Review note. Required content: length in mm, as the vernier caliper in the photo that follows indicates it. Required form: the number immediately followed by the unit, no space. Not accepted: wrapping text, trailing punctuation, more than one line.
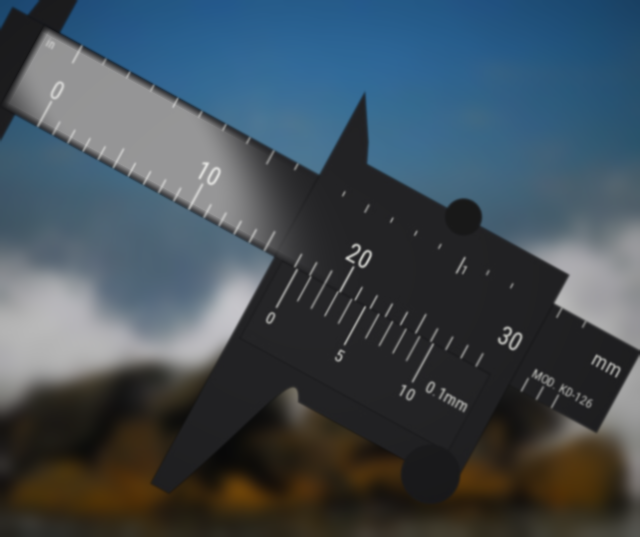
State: 17.2mm
